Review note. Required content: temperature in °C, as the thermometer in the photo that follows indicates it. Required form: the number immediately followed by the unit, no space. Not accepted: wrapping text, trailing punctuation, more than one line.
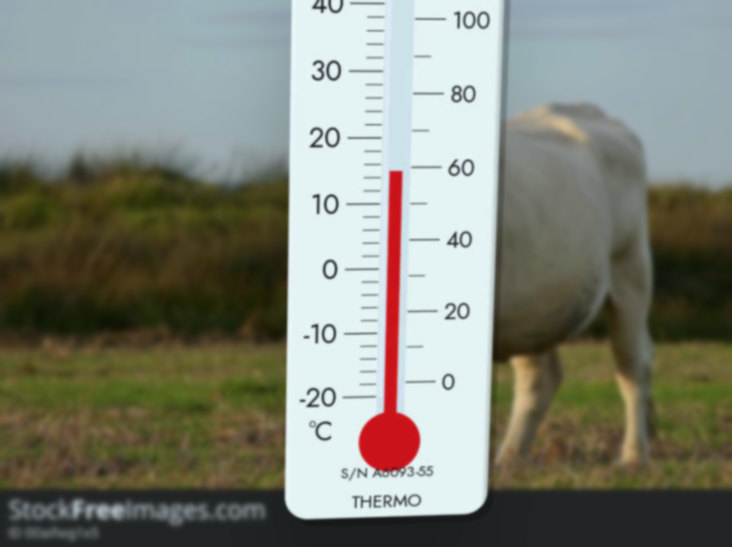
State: 15°C
